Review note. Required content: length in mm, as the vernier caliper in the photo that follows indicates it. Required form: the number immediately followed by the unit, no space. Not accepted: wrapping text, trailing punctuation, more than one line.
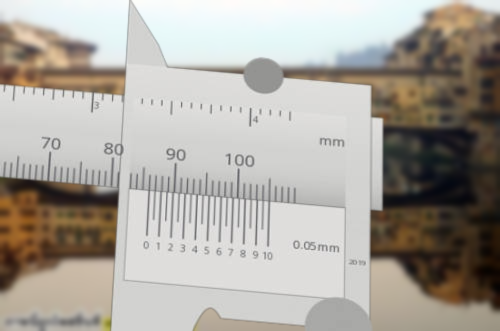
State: 86.0mm
